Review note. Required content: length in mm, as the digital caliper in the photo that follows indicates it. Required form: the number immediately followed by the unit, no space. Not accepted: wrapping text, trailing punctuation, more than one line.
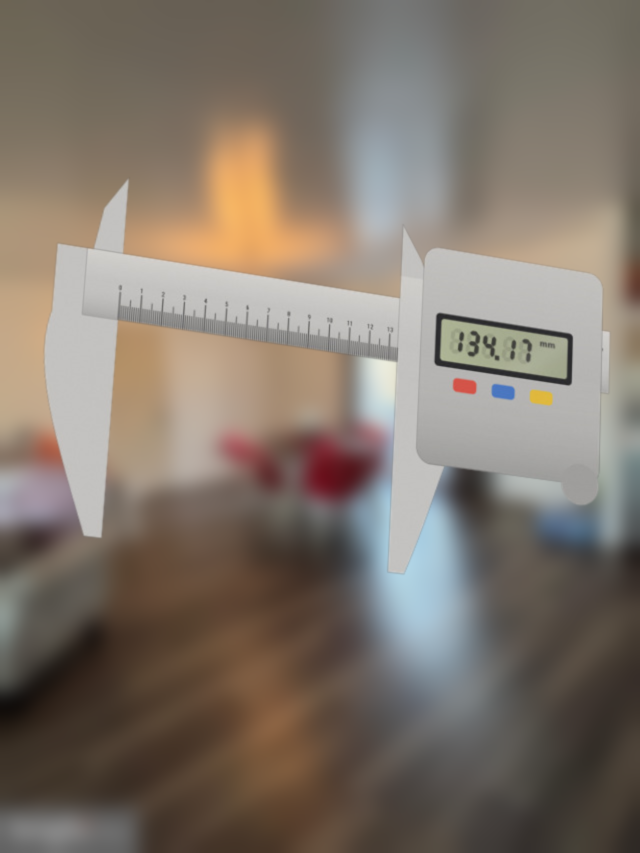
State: 134.17mm
